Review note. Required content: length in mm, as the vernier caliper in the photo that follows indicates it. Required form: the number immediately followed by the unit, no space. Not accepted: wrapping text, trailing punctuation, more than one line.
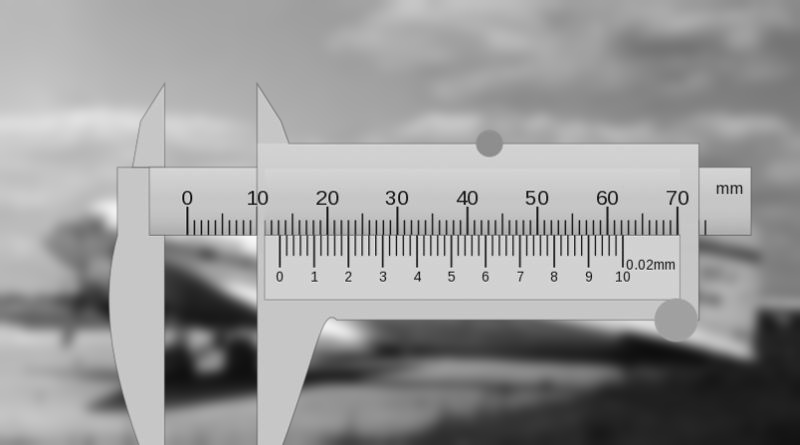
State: 13.2mm
